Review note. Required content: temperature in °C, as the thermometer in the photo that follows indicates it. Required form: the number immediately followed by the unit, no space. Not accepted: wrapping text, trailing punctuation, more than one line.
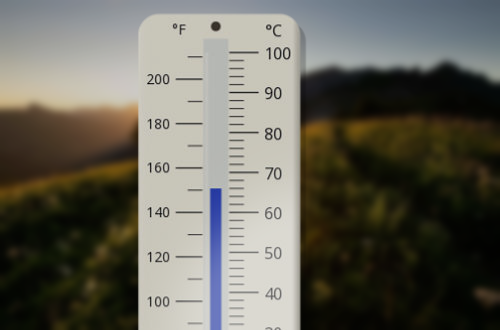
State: 66°C
